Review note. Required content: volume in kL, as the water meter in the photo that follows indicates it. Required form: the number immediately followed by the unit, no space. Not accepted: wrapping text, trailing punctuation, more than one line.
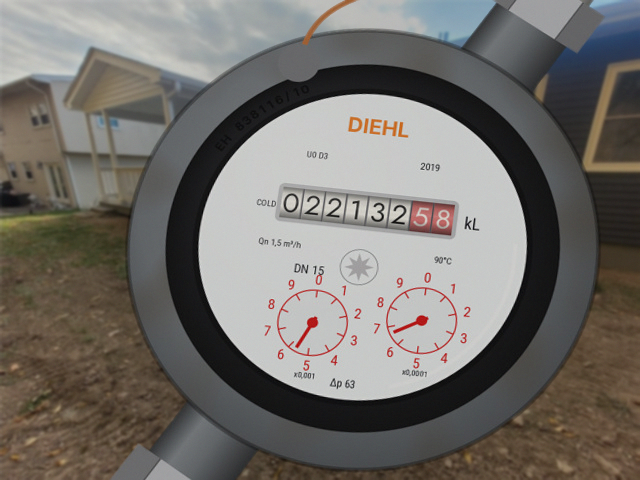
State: 22132.5856kL
